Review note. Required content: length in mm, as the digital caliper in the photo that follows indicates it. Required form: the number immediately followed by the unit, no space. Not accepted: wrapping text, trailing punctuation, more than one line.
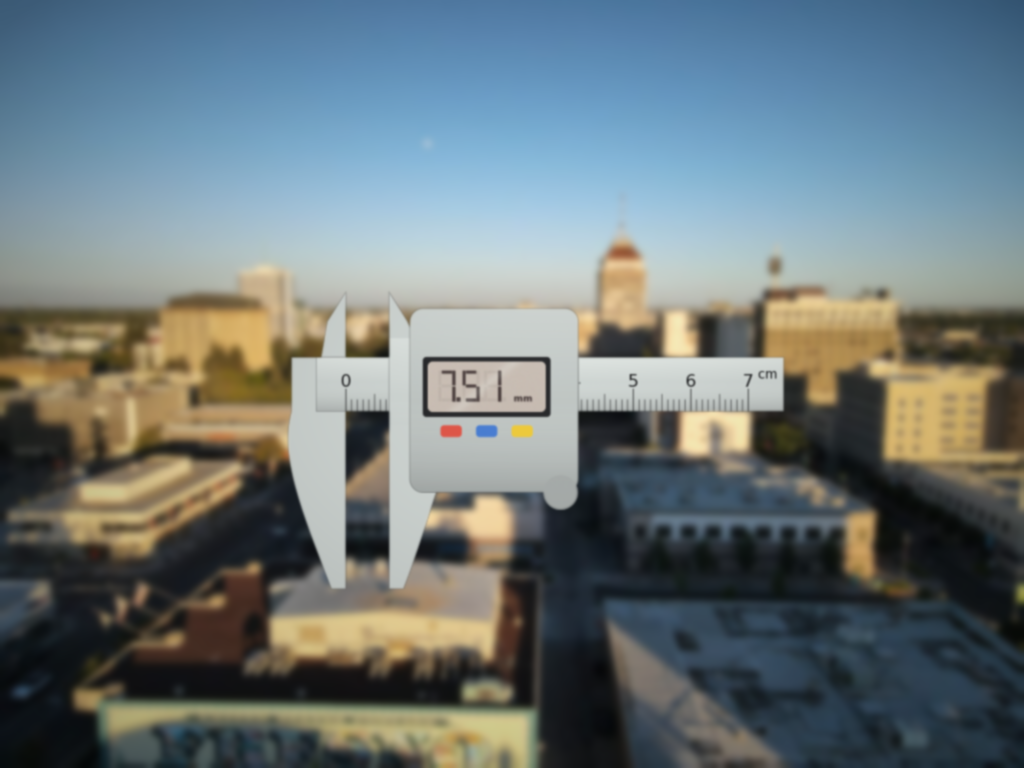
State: 7.51mm
